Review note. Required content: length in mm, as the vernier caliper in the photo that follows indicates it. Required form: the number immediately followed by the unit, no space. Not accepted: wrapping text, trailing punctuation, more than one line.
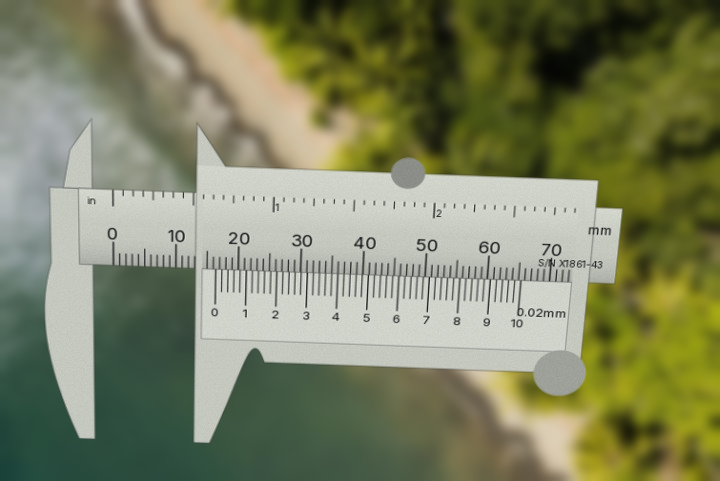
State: 16.4mm
